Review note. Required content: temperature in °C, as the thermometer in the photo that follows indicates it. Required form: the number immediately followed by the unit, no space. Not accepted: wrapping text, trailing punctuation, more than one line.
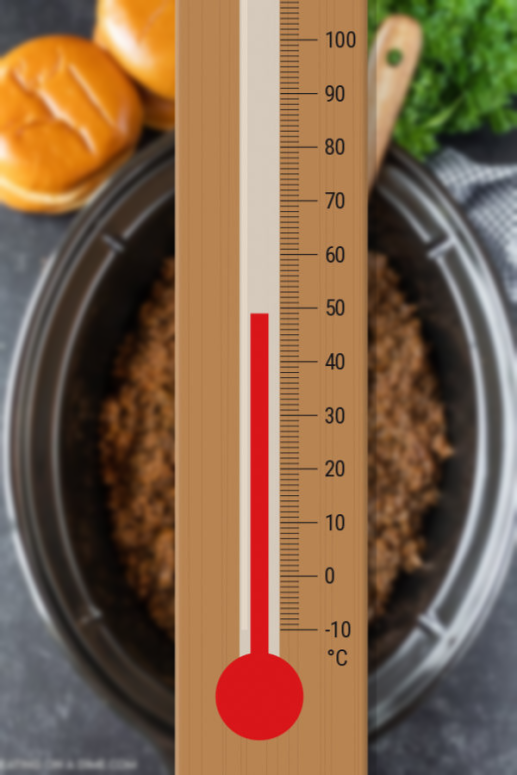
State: 49°C
